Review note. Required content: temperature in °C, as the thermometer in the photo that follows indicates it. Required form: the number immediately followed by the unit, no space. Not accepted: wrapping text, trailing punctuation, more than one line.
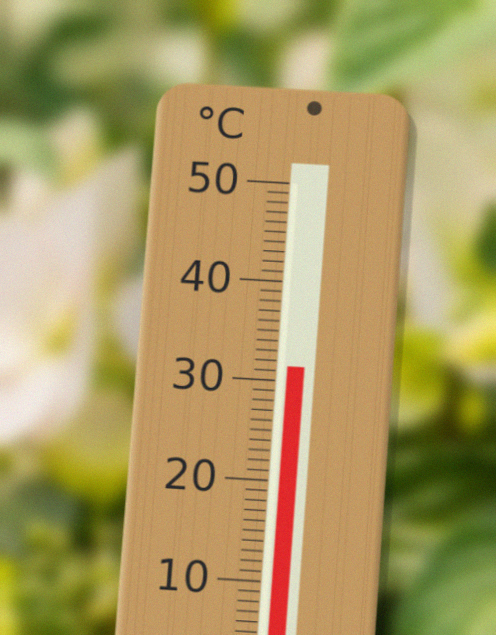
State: 31.5°C
